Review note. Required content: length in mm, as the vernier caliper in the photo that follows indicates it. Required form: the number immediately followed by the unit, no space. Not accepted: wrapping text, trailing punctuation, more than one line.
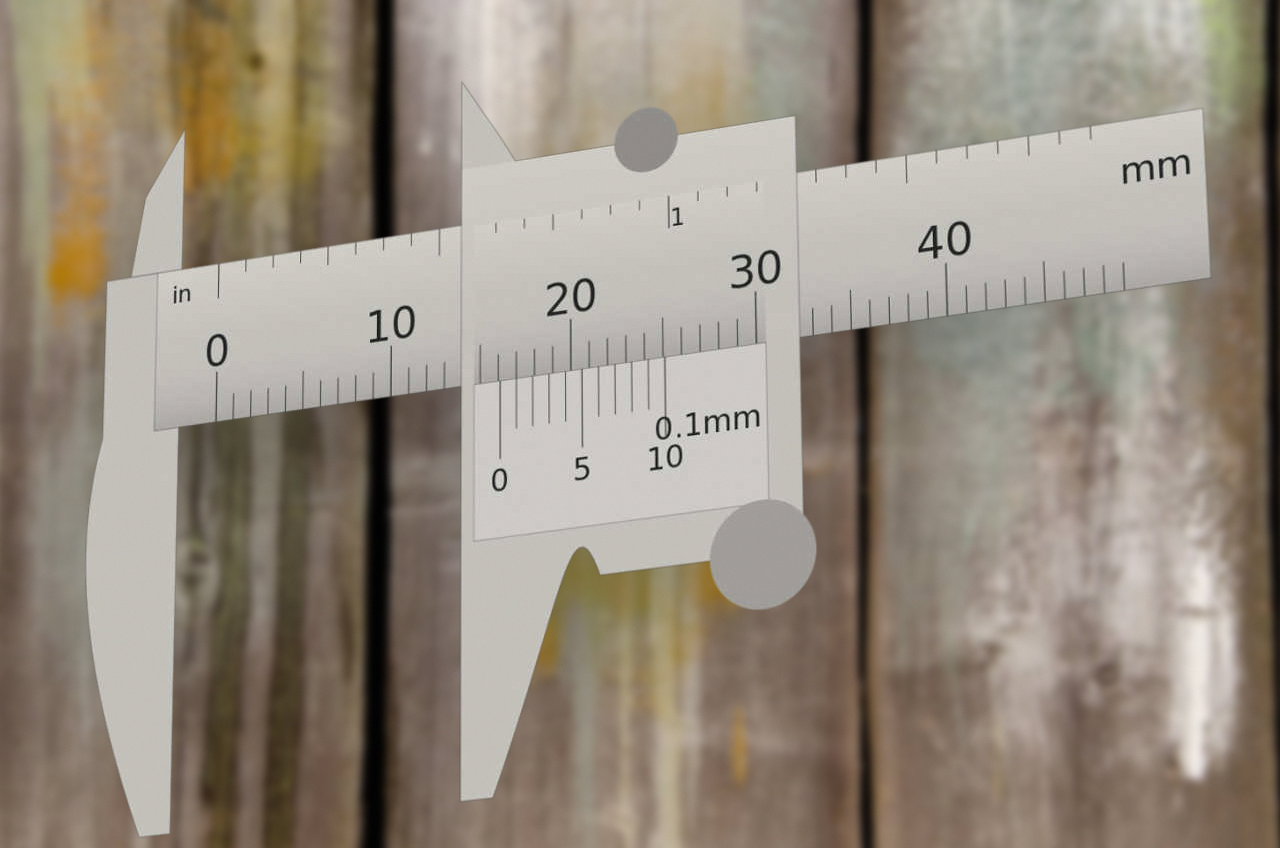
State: 16.1mm
